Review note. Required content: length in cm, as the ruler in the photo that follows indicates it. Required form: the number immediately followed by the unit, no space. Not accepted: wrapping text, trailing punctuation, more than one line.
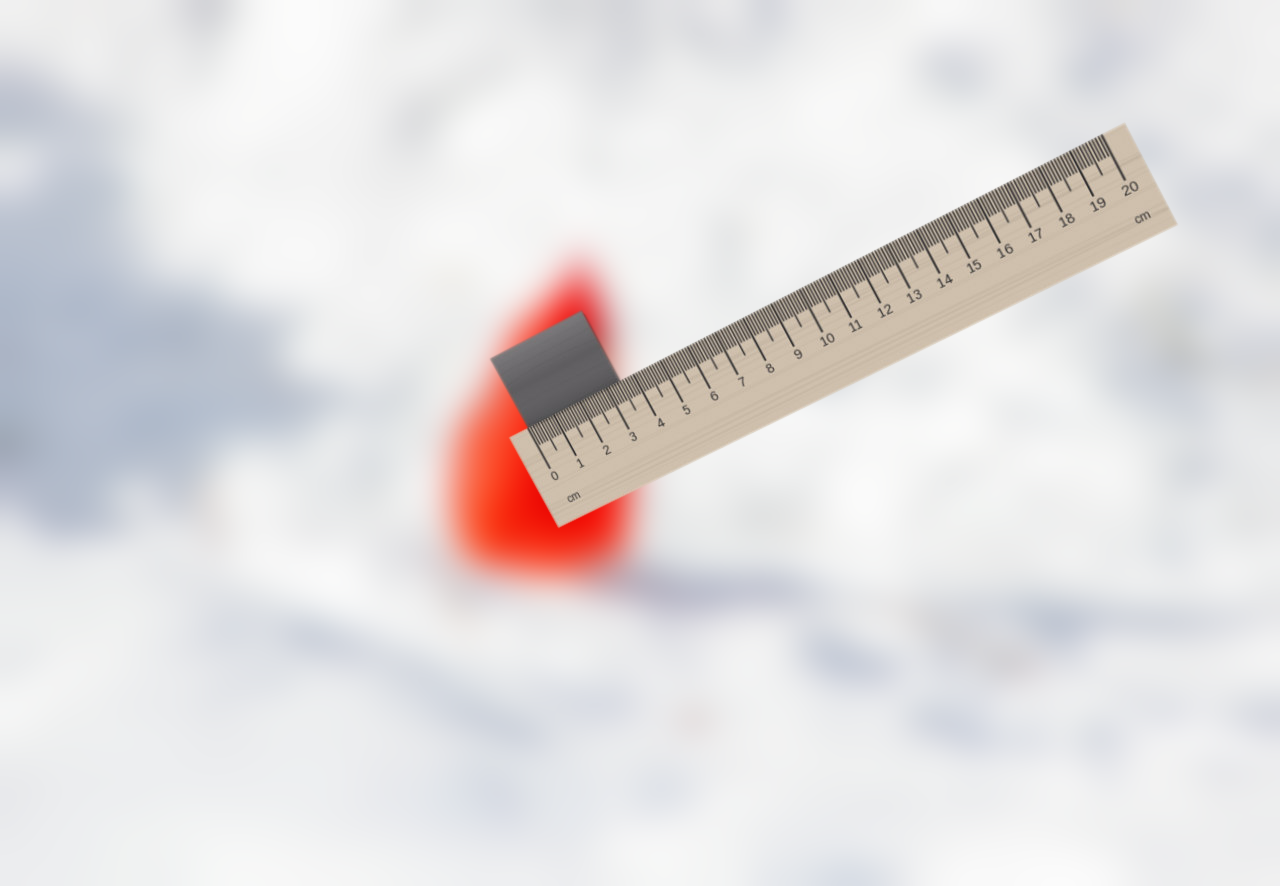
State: 3.5cm
